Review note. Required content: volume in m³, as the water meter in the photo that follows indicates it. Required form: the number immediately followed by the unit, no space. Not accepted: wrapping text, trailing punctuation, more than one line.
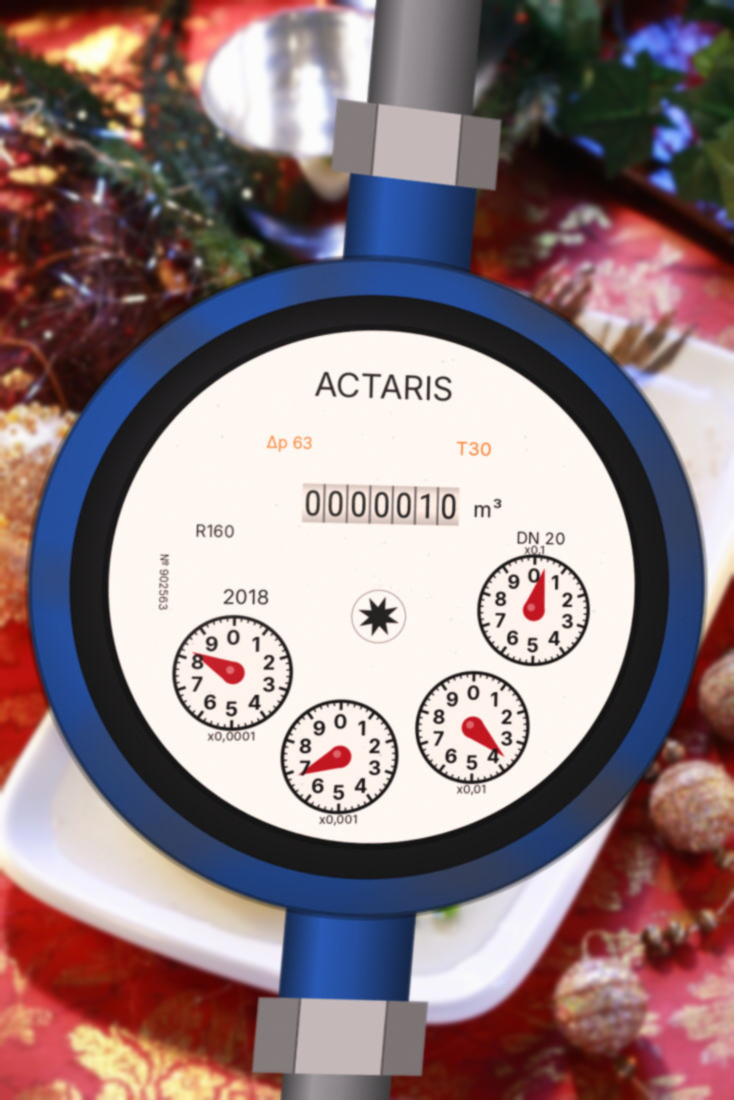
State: 10.0368m³
